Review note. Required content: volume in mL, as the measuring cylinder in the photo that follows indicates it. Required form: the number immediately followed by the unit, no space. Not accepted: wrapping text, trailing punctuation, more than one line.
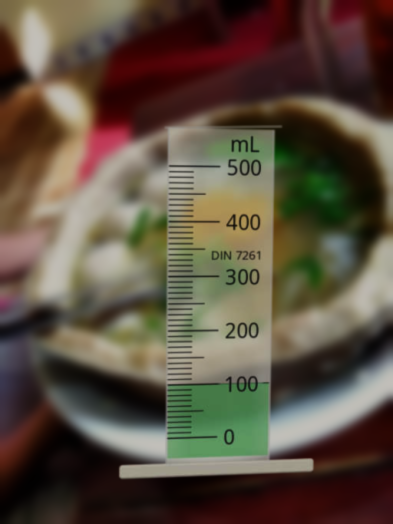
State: 100mL
